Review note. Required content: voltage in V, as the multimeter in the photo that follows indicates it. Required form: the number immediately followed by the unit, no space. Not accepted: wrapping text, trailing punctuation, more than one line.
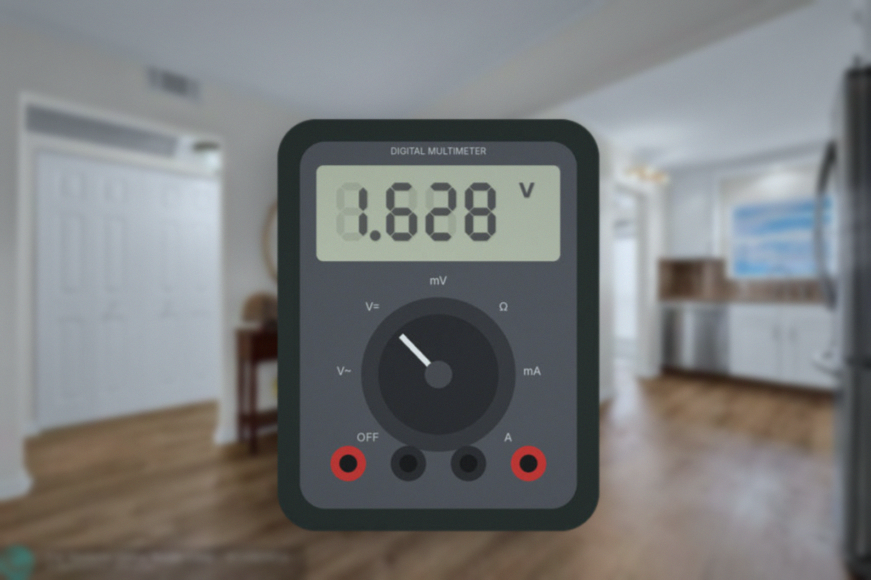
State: 1.628V
